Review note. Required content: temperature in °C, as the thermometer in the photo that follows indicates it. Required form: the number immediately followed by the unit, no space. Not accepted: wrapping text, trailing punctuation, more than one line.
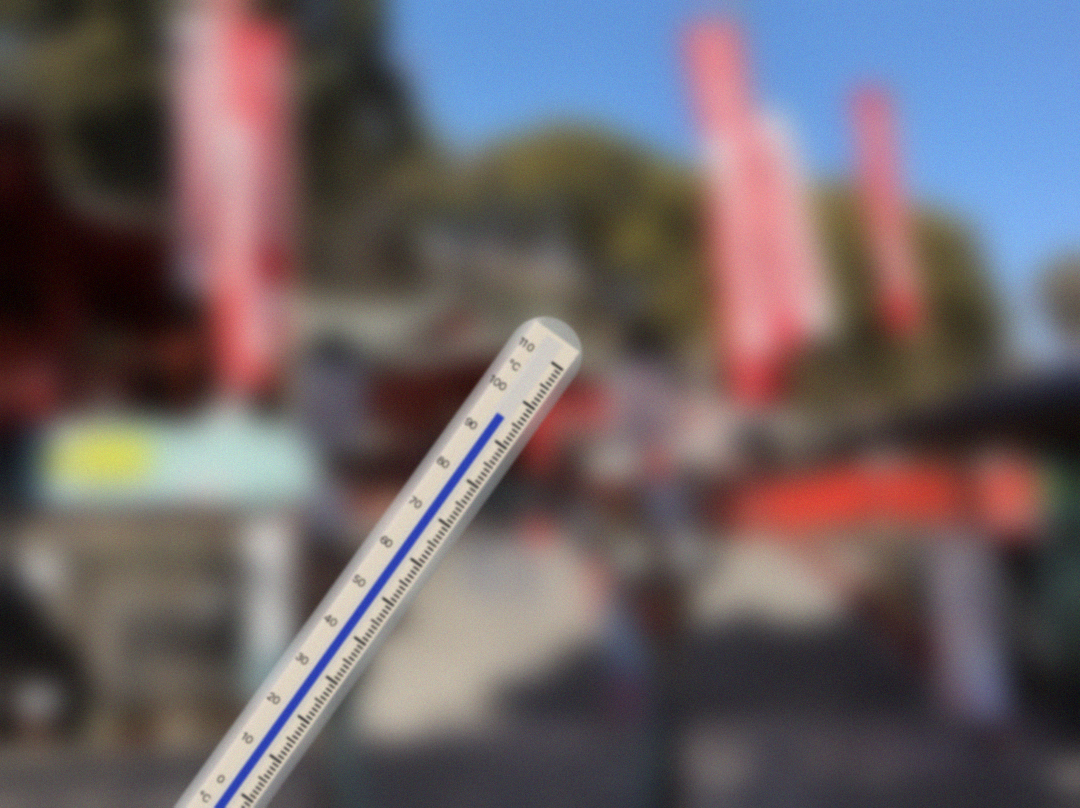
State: 95°C
